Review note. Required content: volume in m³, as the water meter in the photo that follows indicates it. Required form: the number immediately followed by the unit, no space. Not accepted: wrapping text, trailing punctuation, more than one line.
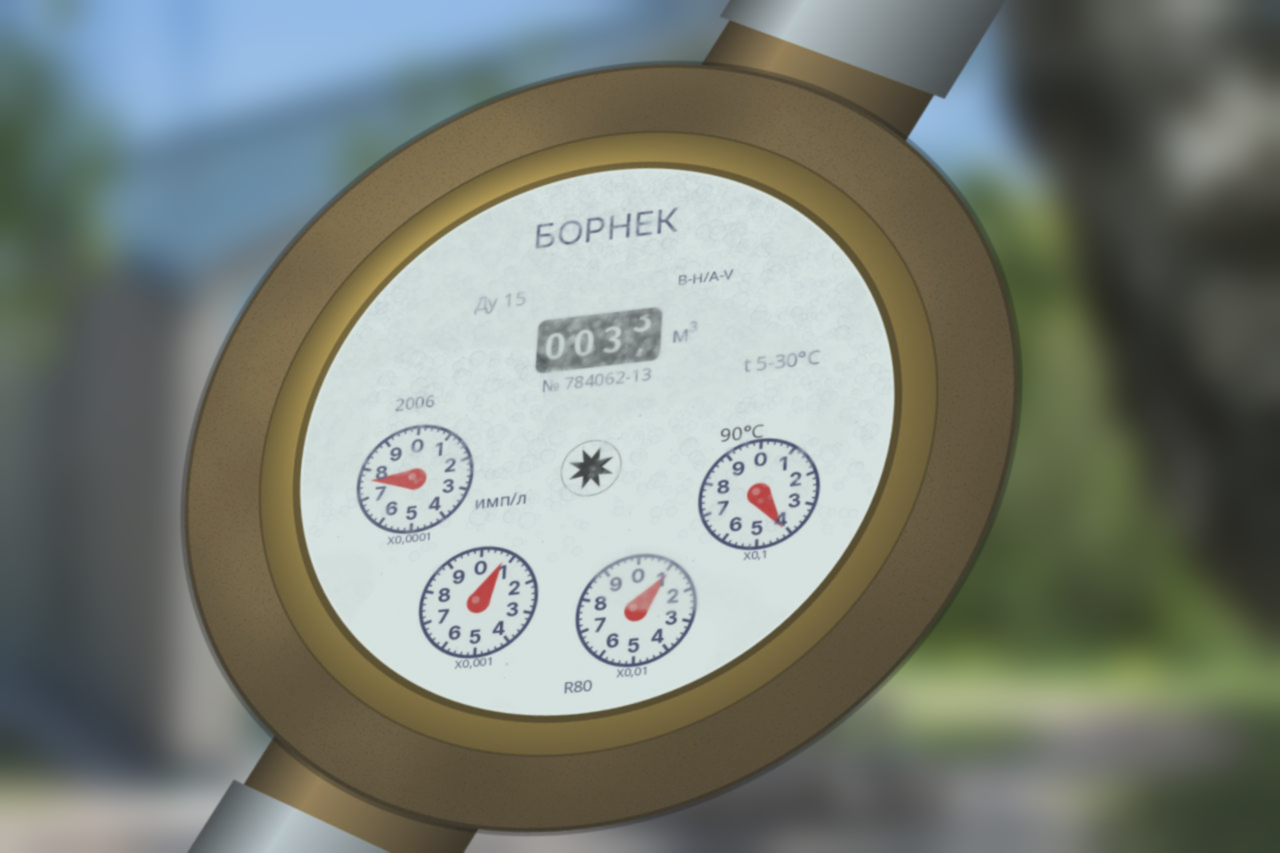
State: 33.4107m³
